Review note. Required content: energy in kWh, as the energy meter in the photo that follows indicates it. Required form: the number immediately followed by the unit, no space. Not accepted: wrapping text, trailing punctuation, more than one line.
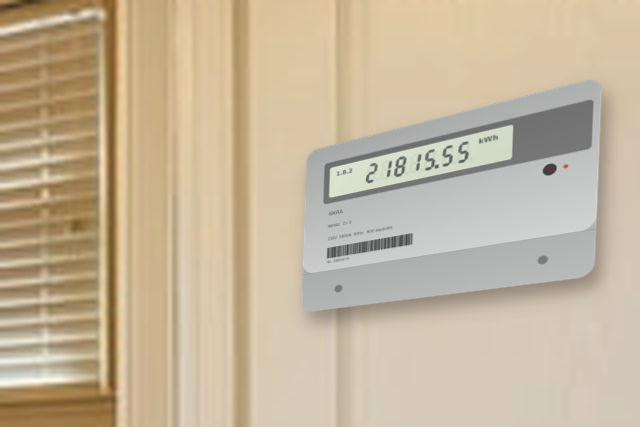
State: 21815.55kWh
